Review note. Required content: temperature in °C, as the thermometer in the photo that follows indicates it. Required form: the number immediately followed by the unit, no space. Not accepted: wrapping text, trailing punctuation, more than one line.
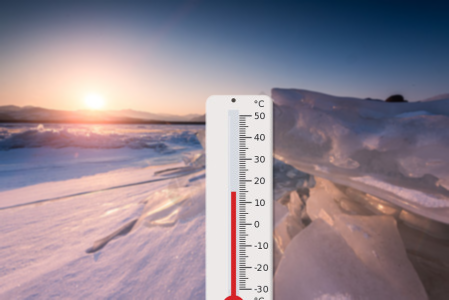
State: 15°C
